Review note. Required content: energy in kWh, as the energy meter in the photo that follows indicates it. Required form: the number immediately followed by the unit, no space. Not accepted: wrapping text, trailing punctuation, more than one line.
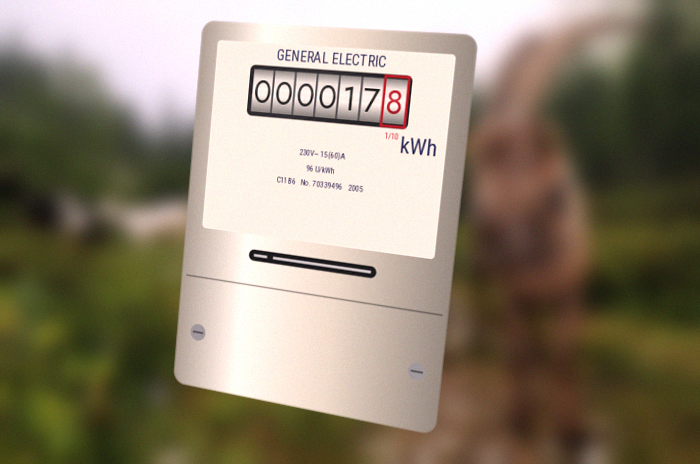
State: 17.8kWh
